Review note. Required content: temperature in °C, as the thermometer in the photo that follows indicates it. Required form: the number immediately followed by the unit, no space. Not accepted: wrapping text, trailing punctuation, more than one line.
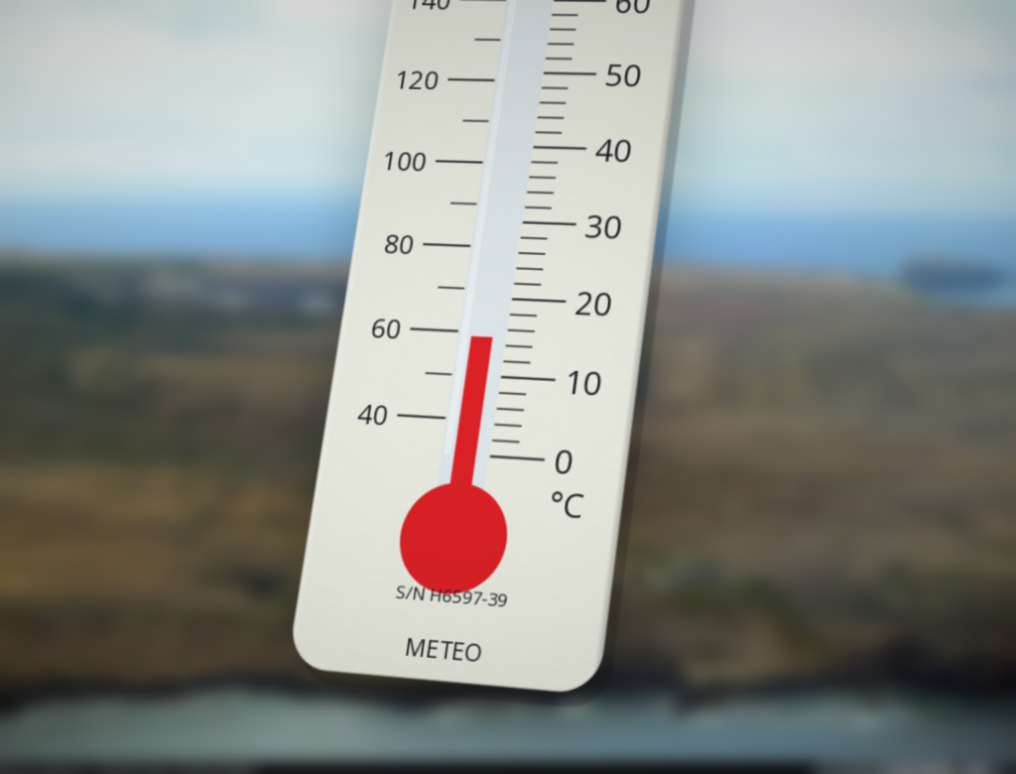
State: 15°C
